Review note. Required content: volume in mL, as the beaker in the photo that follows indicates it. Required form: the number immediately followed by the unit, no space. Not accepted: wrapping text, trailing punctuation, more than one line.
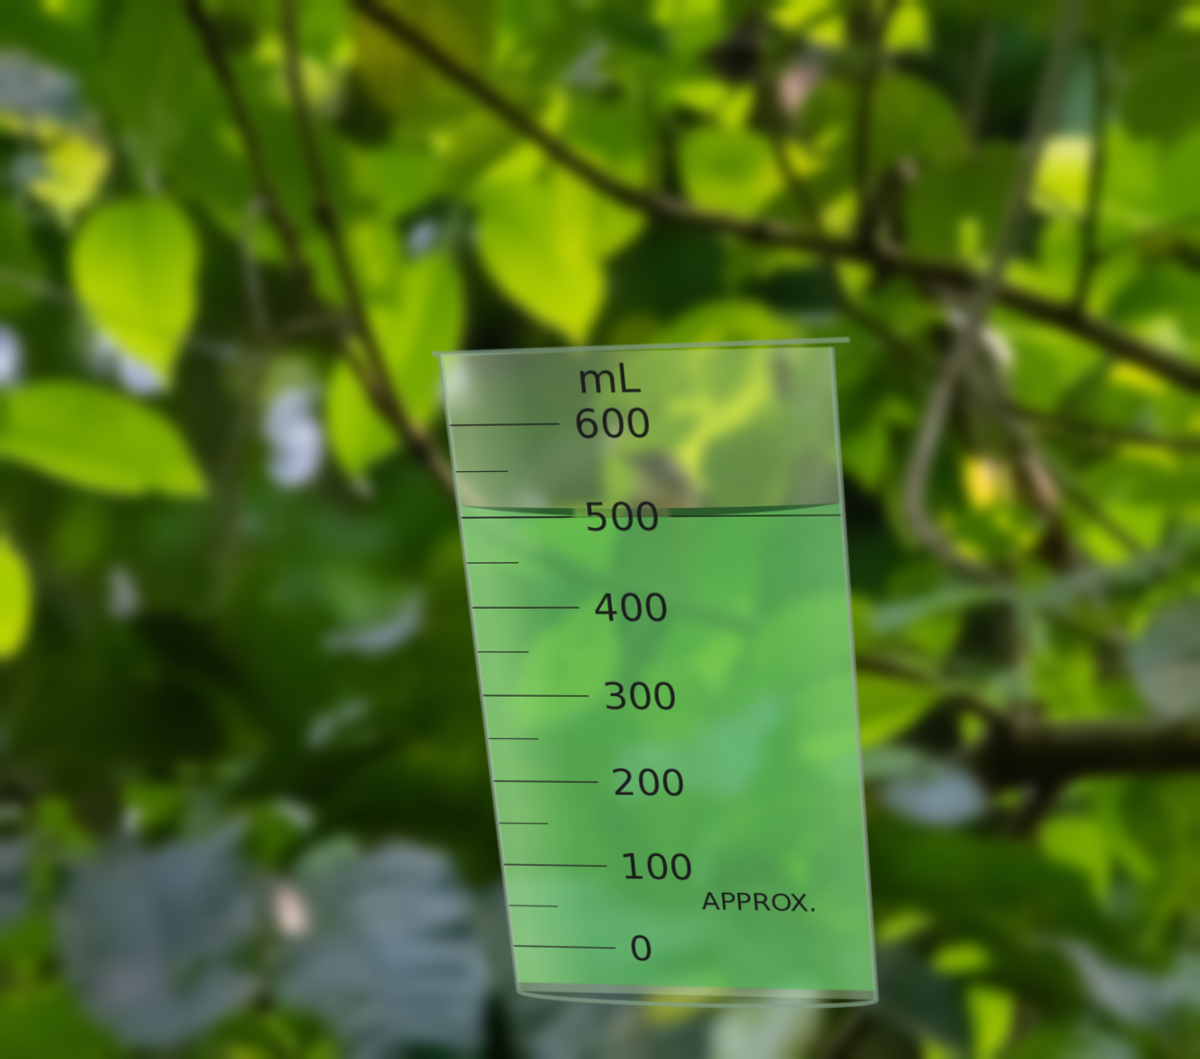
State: 500mL
